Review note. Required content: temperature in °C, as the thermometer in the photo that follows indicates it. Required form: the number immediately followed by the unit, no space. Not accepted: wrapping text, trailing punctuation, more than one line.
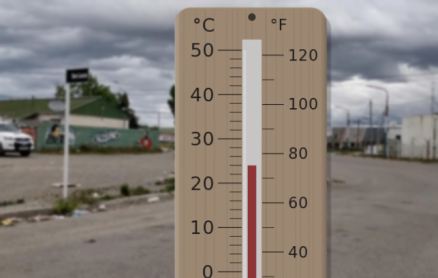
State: 24°C
